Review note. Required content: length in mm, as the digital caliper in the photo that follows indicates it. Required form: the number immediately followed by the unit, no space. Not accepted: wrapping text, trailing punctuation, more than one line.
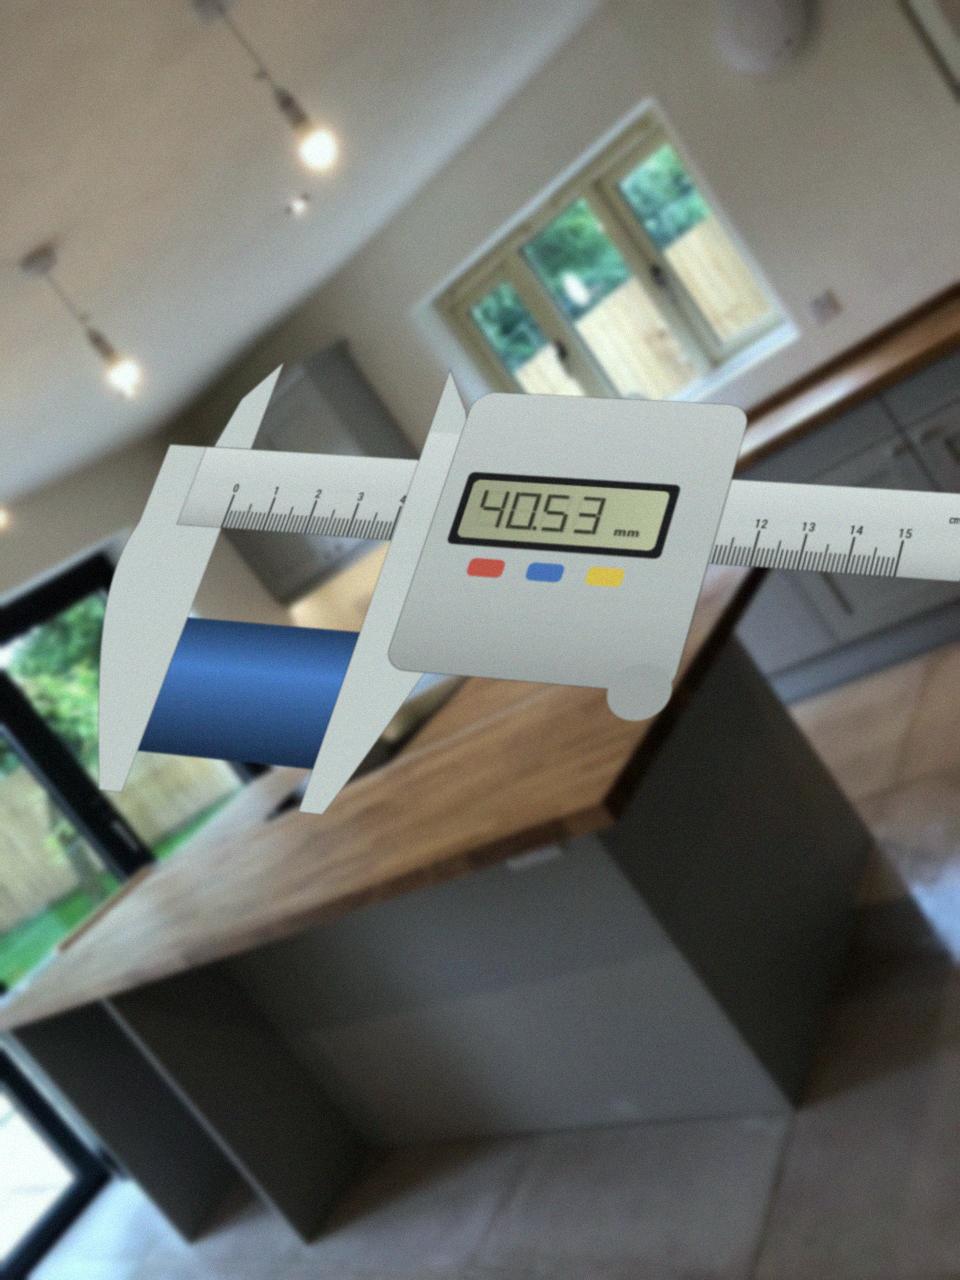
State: 40.53mm
